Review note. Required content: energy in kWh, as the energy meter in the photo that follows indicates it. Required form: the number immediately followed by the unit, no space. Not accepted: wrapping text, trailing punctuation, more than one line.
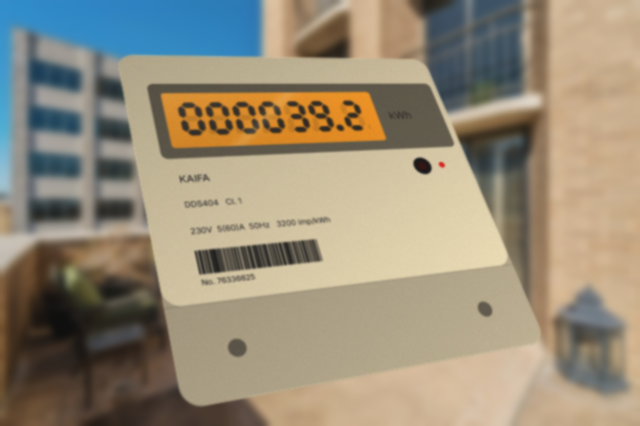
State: 39.2kWh
